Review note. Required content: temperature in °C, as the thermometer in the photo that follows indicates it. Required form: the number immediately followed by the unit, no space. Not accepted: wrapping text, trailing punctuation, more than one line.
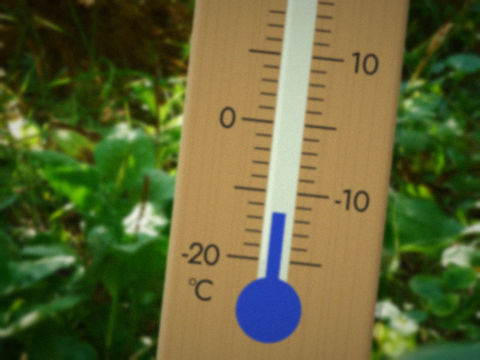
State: -13°C
